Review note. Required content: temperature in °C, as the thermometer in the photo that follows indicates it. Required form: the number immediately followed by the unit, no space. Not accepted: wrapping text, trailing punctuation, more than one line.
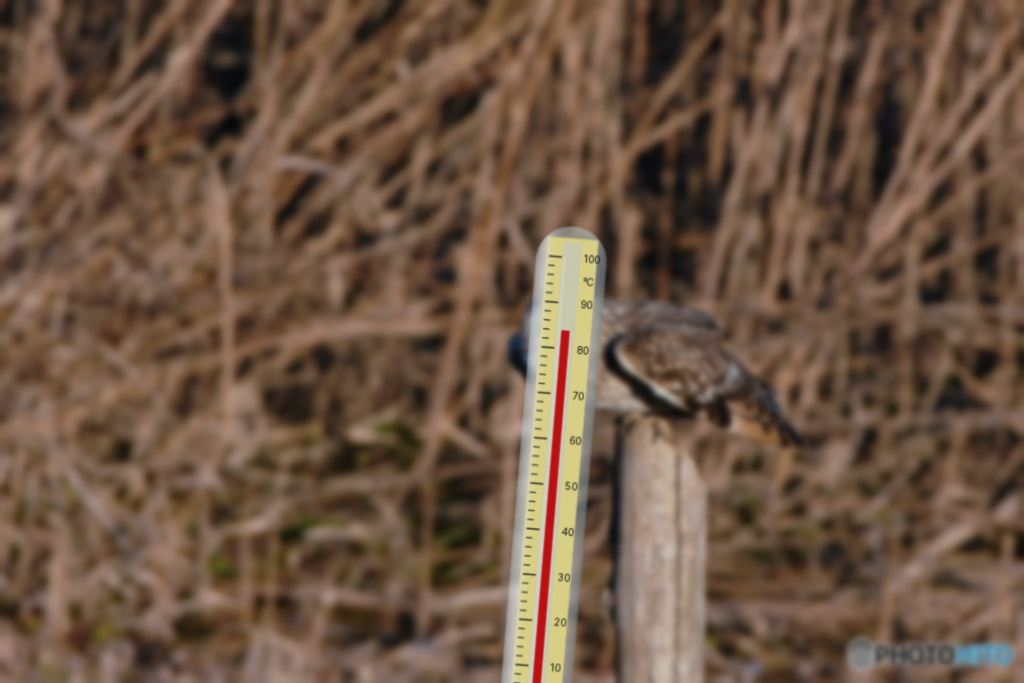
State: 84°C
